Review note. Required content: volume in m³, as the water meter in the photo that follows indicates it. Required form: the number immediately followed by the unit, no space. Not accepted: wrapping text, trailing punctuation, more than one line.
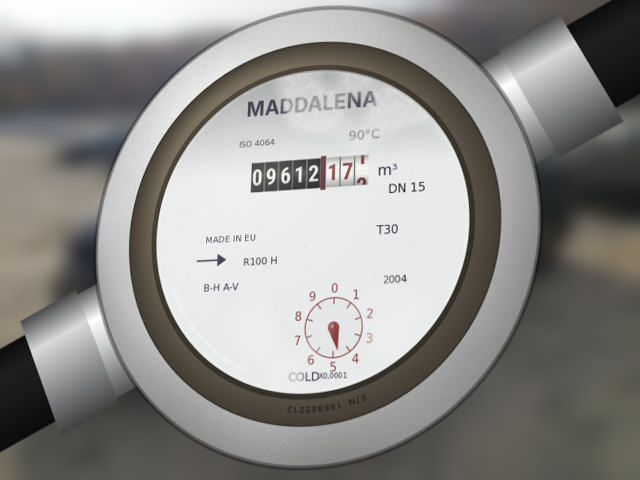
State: 9612.1714m³
